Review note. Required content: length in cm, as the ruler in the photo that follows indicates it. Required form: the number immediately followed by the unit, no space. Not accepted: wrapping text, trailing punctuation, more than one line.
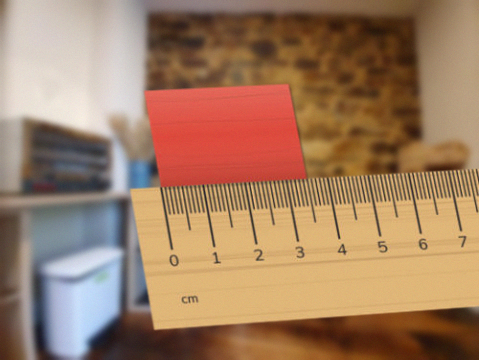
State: 3.5cm
